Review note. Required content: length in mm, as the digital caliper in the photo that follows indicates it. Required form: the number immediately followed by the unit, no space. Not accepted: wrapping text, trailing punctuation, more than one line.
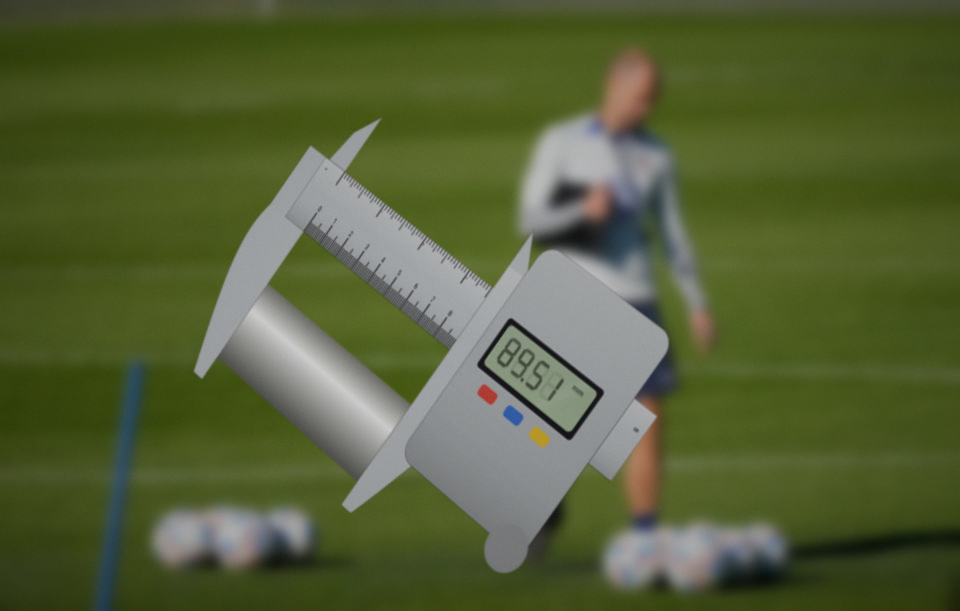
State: 89.51mm
